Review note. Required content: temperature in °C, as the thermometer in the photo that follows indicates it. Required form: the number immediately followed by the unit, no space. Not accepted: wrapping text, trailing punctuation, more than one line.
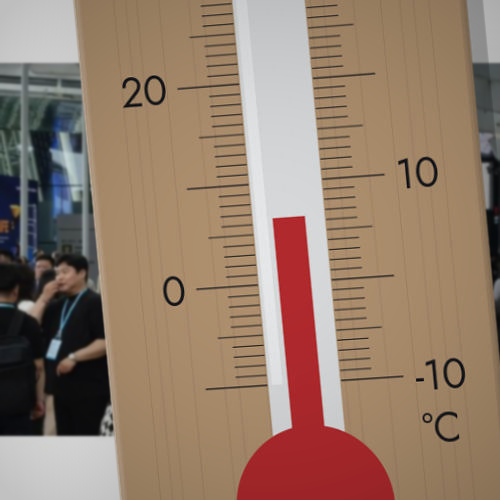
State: 6.5°C
